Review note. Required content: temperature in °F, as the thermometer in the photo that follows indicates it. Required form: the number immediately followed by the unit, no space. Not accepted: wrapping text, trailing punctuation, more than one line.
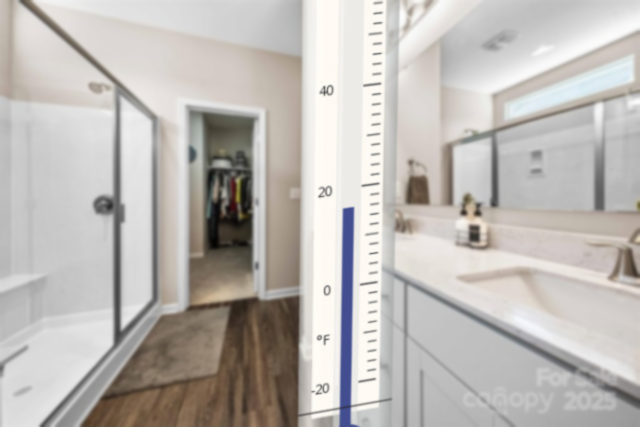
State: 16°F
